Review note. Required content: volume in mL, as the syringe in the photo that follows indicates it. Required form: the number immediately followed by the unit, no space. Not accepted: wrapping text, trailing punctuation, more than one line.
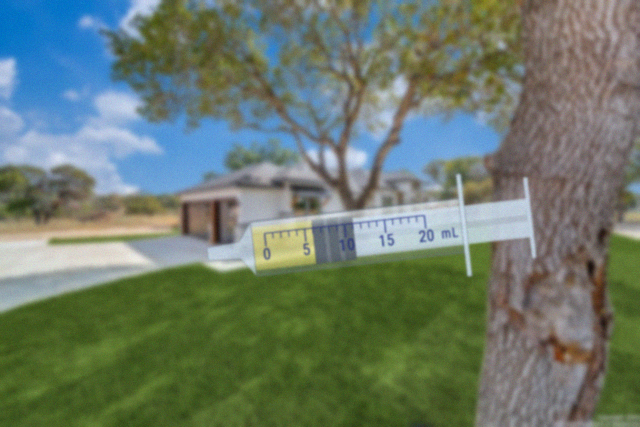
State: 6mL
